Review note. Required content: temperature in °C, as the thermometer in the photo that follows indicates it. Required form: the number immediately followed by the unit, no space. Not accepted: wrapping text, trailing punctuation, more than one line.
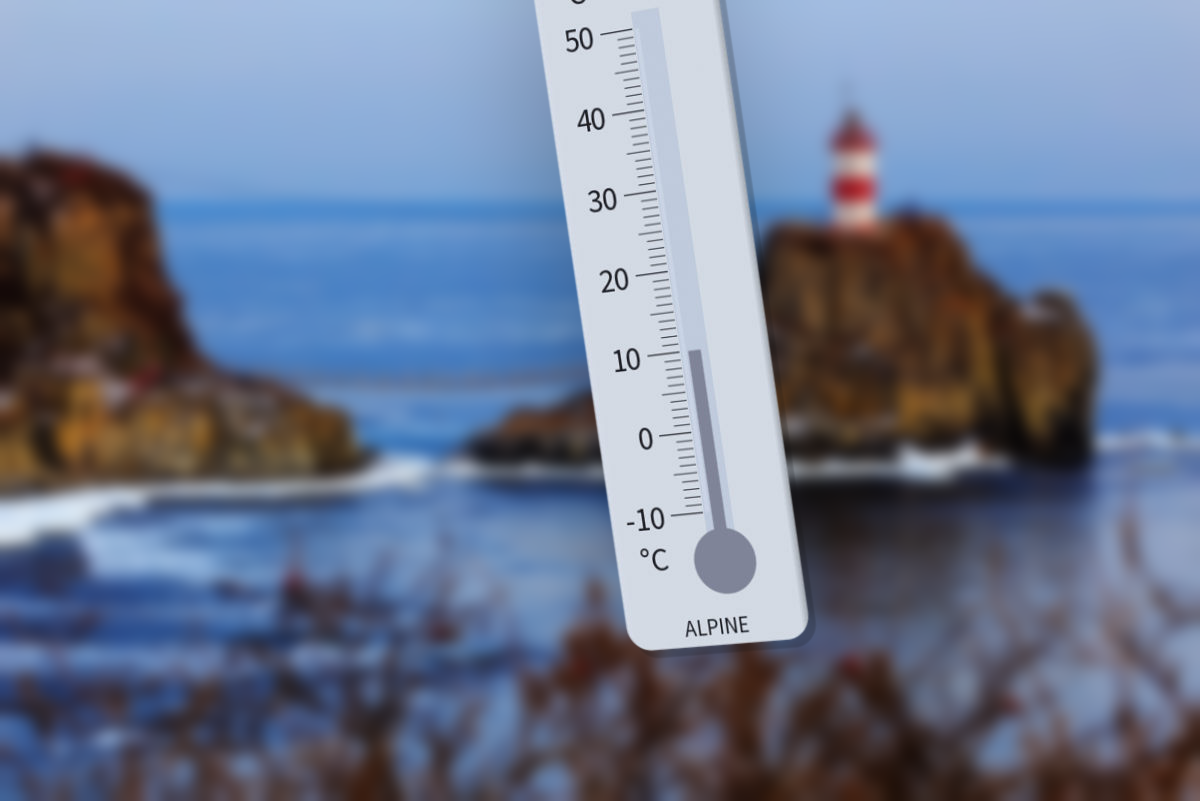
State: 10°C
